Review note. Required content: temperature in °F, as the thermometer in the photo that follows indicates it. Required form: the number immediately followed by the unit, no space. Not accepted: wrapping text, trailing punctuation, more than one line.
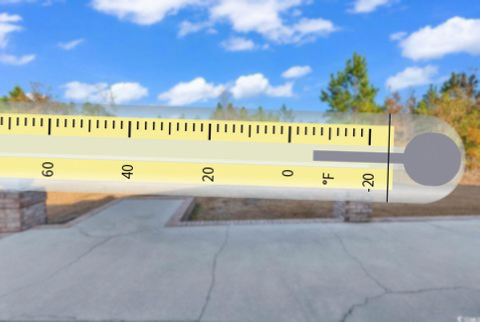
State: -6°F
